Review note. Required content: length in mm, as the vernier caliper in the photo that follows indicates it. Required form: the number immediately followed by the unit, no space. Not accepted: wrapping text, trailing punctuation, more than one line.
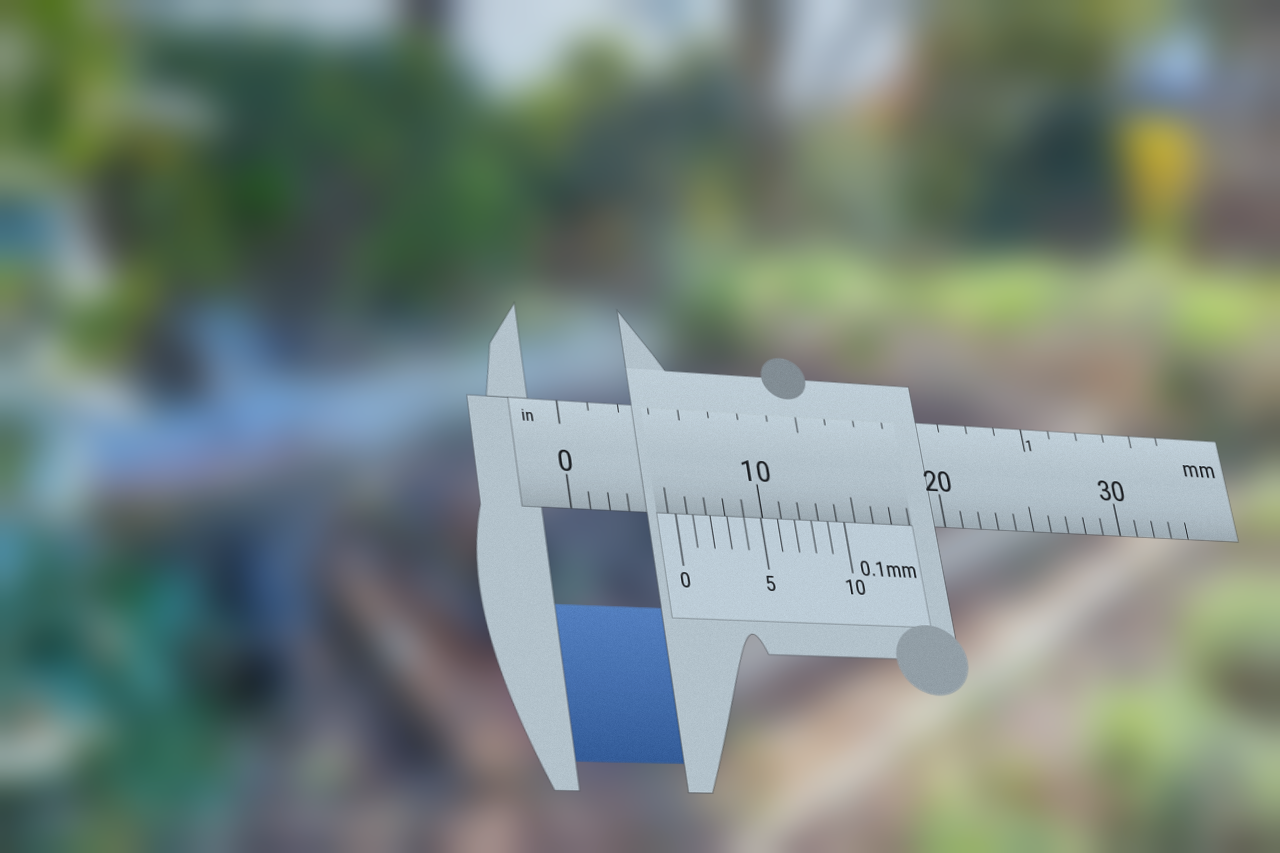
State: 5.4mm
